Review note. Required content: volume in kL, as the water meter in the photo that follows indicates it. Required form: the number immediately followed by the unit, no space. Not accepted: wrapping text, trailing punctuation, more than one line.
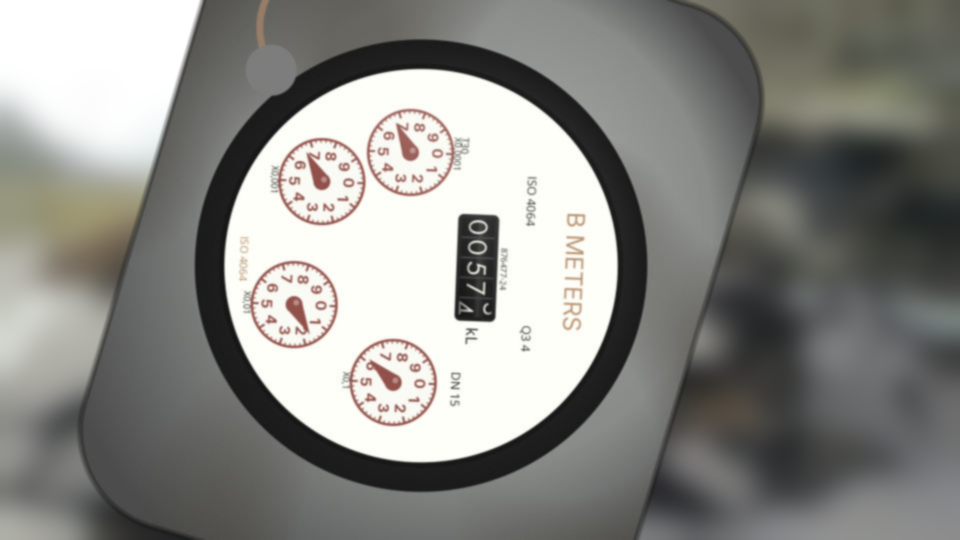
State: 573.6166kL
